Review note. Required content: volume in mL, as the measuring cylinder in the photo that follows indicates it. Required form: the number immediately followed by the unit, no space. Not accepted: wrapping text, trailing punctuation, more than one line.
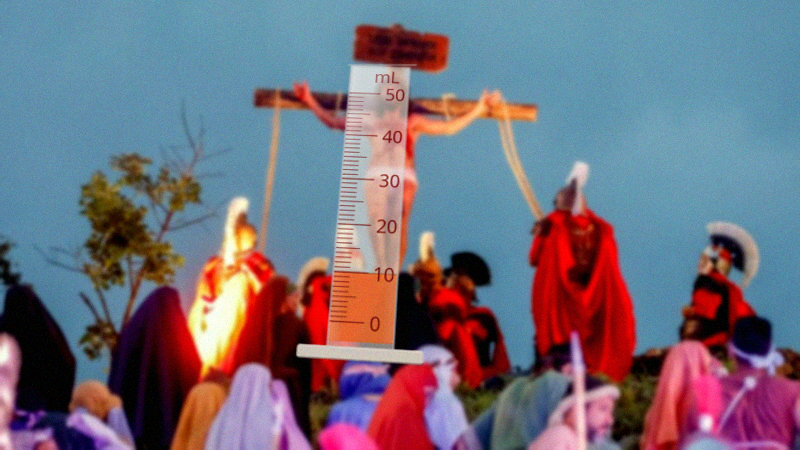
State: 10mL
